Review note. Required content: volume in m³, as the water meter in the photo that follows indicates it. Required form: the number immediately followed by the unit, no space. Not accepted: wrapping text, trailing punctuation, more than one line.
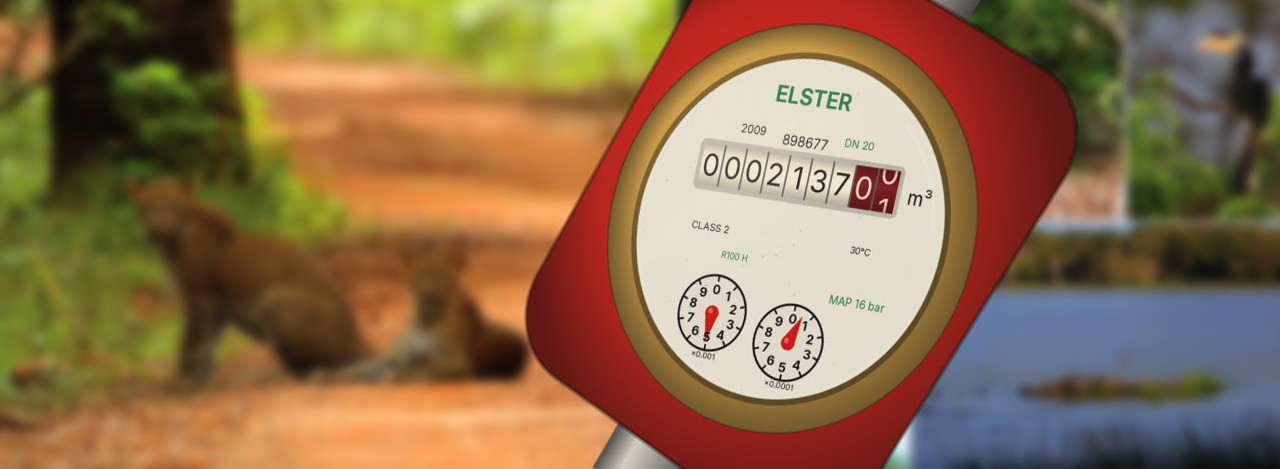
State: 2137.0050m³
